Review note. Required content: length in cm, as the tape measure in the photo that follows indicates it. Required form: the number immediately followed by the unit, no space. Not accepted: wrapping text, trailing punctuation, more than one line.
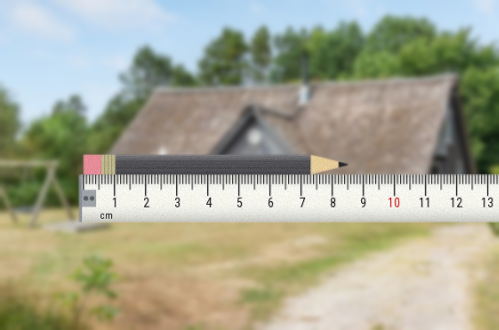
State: 8.5cm
